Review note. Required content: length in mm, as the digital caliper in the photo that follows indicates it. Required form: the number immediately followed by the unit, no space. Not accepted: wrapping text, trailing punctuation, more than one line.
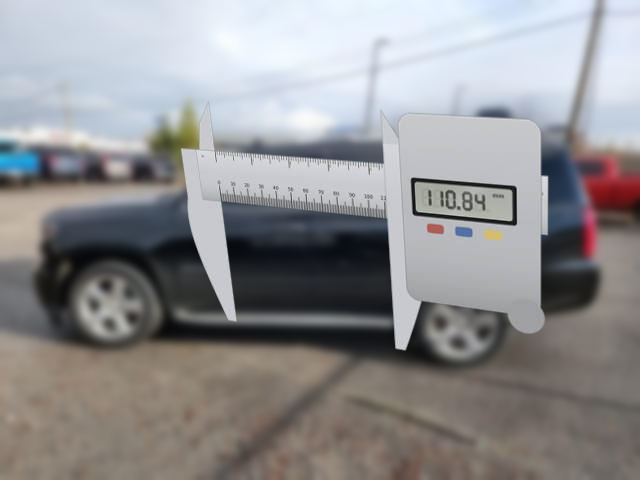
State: 110.84mm
